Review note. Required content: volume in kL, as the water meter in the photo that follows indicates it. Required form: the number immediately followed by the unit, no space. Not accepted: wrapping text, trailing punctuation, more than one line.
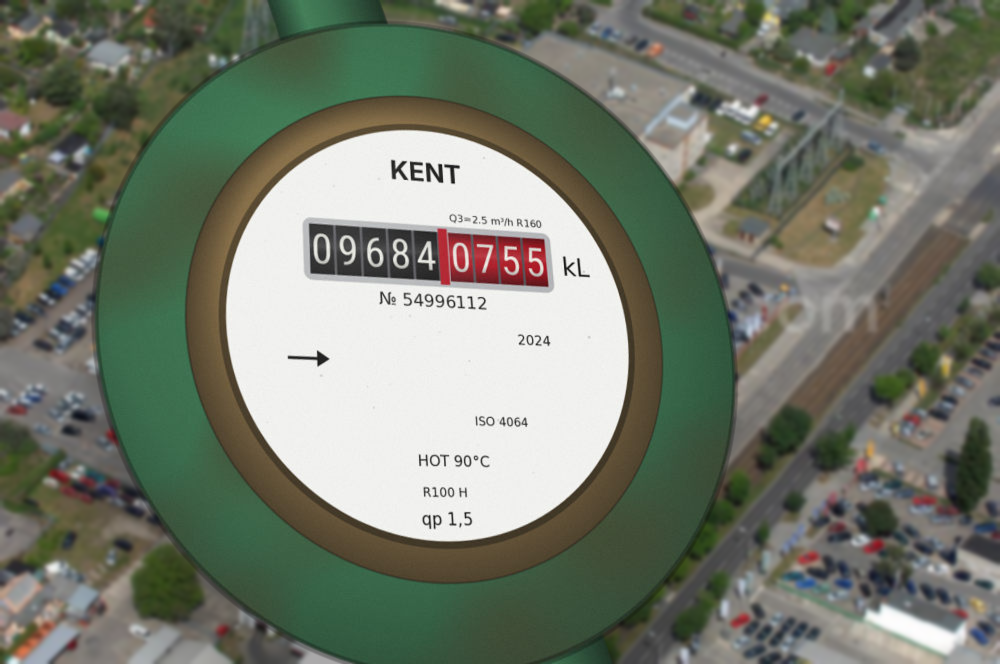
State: 9684.0755kL
